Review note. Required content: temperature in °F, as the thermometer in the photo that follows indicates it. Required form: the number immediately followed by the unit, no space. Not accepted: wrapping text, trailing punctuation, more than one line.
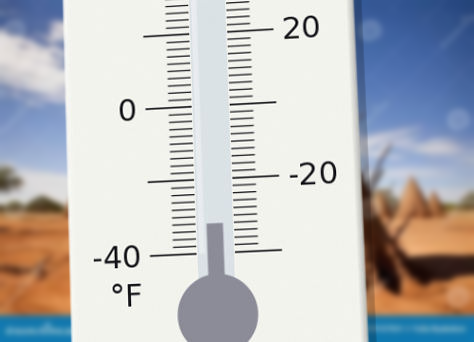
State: -32°F
